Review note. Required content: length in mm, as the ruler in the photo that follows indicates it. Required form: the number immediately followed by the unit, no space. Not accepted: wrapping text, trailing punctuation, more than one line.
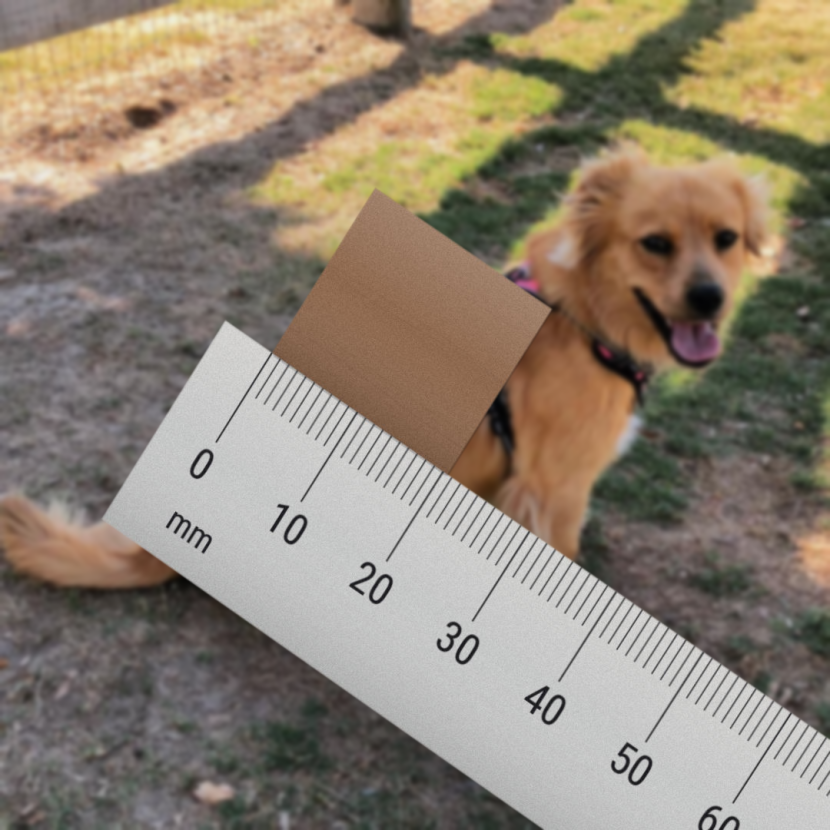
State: 20.5mm
